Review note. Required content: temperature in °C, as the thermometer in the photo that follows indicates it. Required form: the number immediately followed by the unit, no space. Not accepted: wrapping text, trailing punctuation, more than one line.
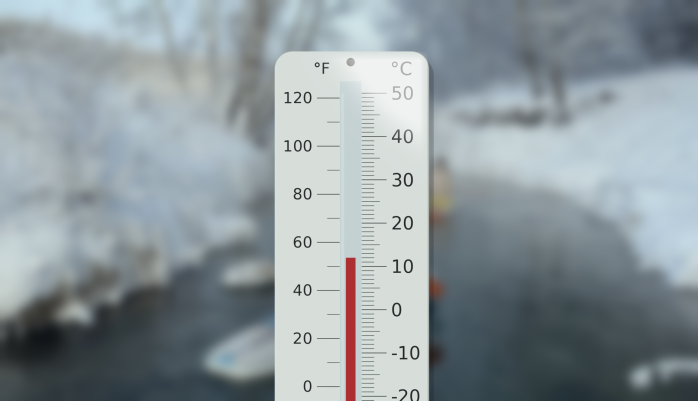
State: 12°C
